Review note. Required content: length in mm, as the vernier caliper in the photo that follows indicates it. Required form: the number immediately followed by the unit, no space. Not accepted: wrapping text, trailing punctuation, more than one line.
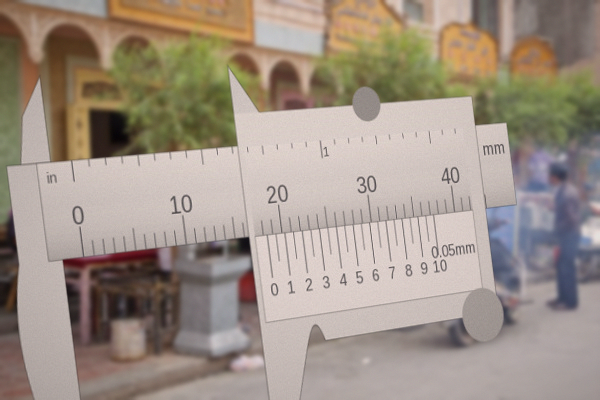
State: 18.4mm
